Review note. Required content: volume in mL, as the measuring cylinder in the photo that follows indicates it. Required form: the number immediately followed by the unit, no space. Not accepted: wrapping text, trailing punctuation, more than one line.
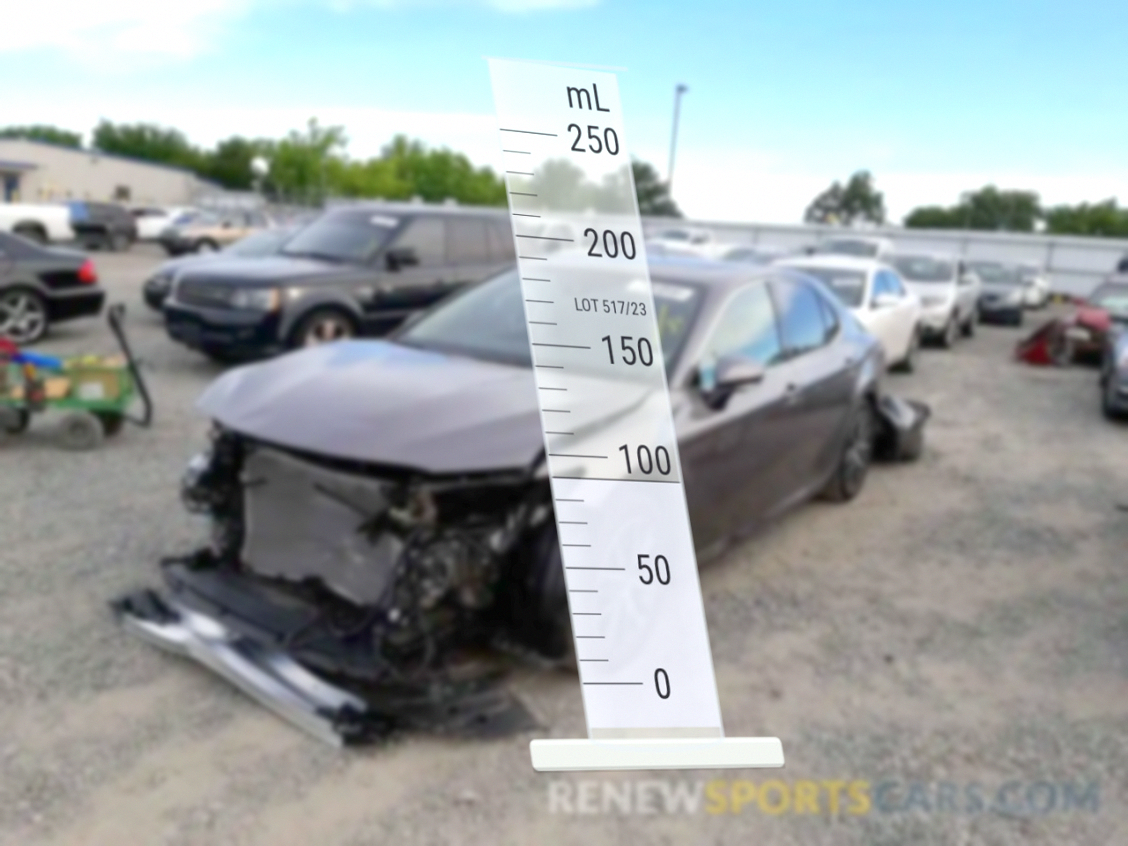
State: 90mL
